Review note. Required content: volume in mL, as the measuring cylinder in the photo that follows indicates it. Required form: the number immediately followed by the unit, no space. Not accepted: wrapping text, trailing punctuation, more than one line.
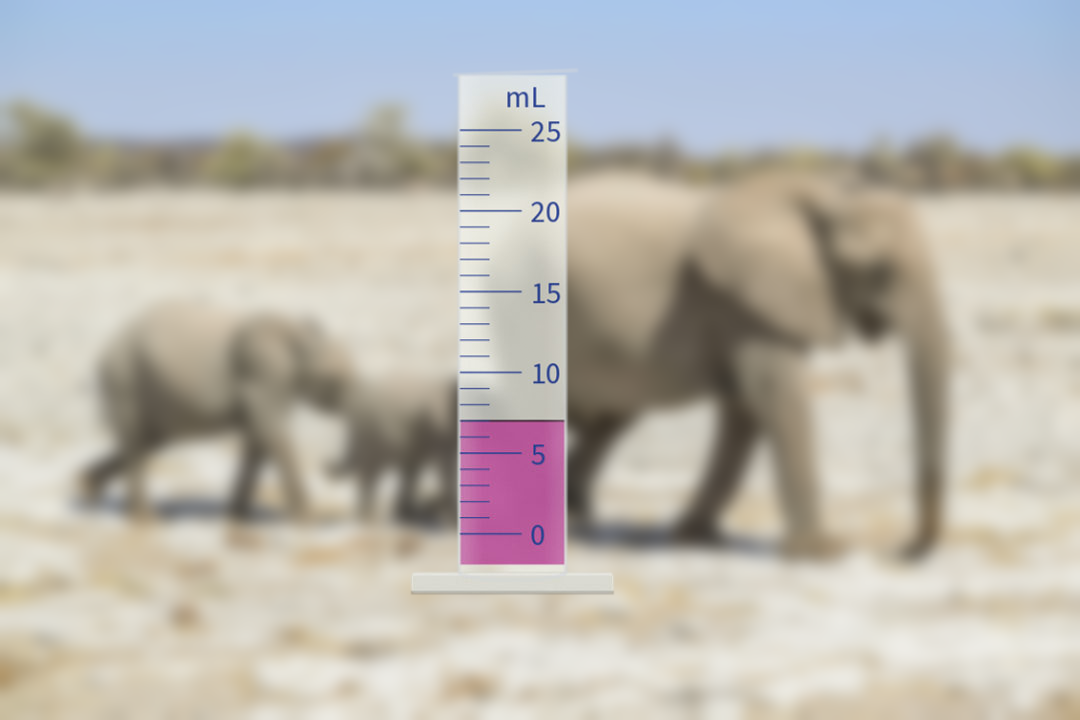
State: 7mL
